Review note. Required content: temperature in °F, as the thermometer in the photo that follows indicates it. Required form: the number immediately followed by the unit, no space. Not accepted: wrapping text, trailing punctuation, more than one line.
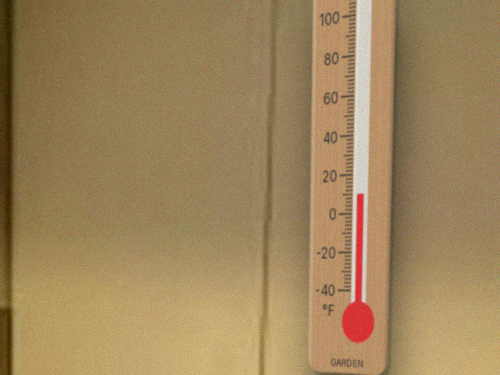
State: 10°F
